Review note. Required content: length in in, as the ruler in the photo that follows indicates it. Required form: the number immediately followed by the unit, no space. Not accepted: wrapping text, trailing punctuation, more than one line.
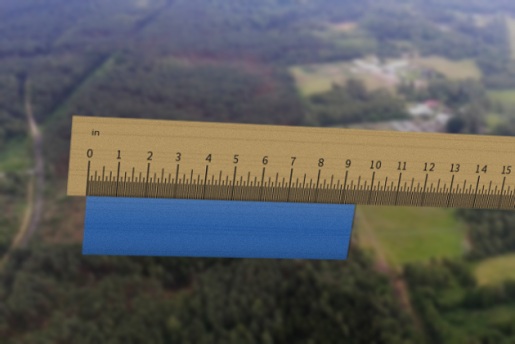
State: 9.5in
